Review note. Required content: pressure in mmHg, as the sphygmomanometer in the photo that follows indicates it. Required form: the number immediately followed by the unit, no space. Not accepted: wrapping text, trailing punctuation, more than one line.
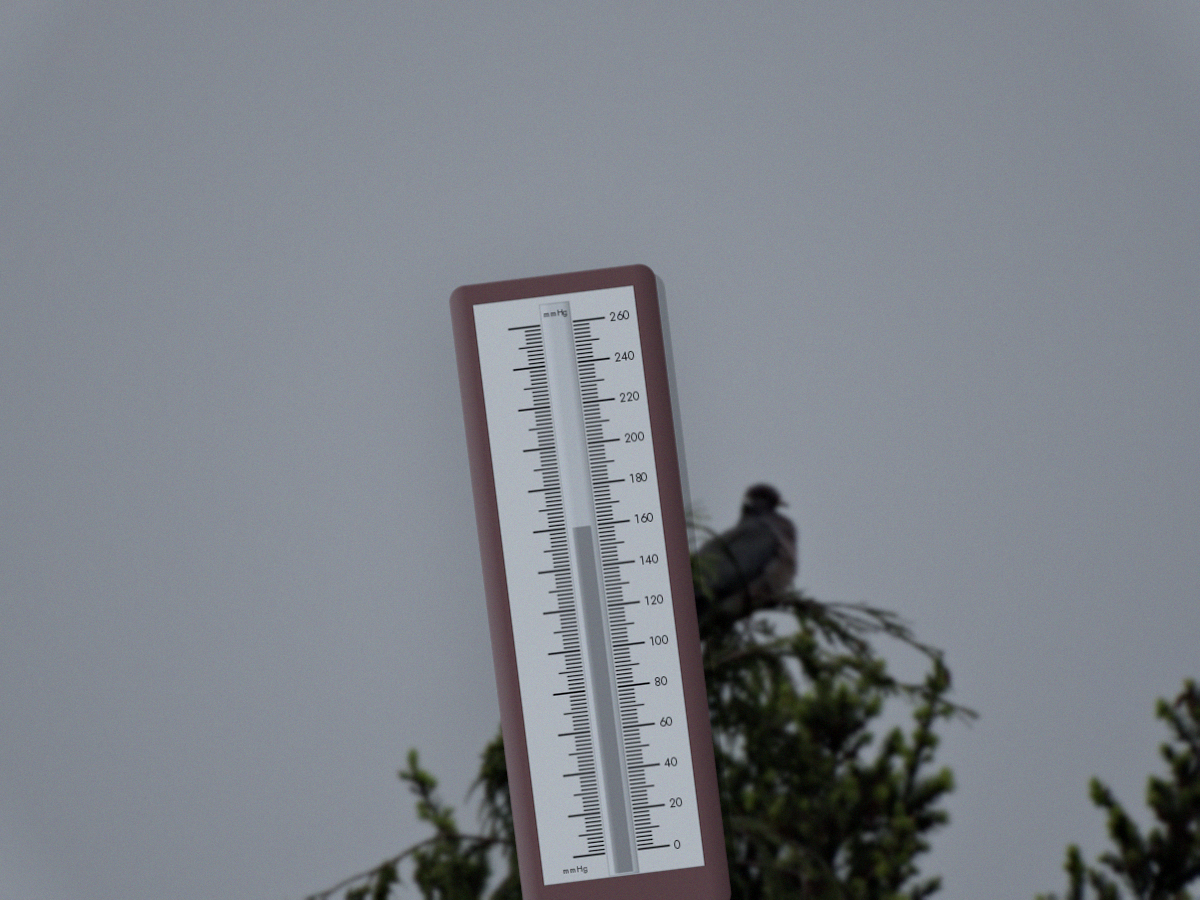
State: 160mmHg
